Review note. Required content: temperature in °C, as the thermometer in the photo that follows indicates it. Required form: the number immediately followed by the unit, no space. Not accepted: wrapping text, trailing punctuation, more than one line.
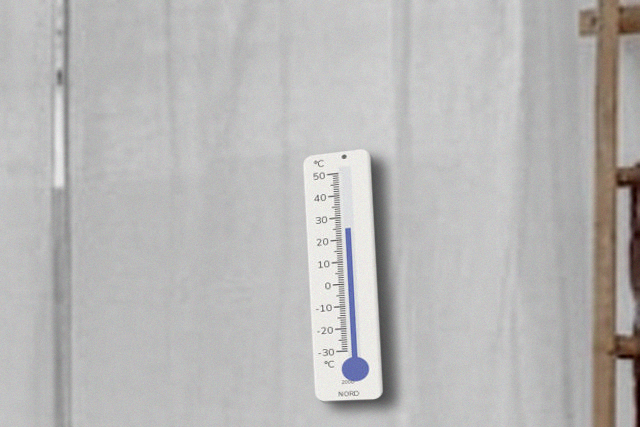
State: 25°C
